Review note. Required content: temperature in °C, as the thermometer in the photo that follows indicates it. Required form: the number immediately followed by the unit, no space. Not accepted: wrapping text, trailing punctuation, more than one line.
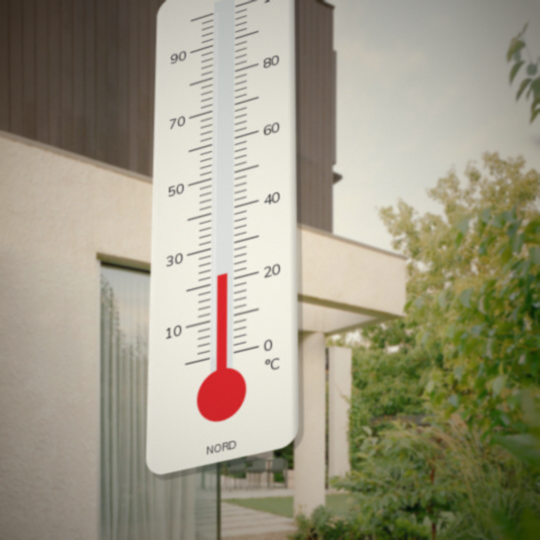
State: 22°C
